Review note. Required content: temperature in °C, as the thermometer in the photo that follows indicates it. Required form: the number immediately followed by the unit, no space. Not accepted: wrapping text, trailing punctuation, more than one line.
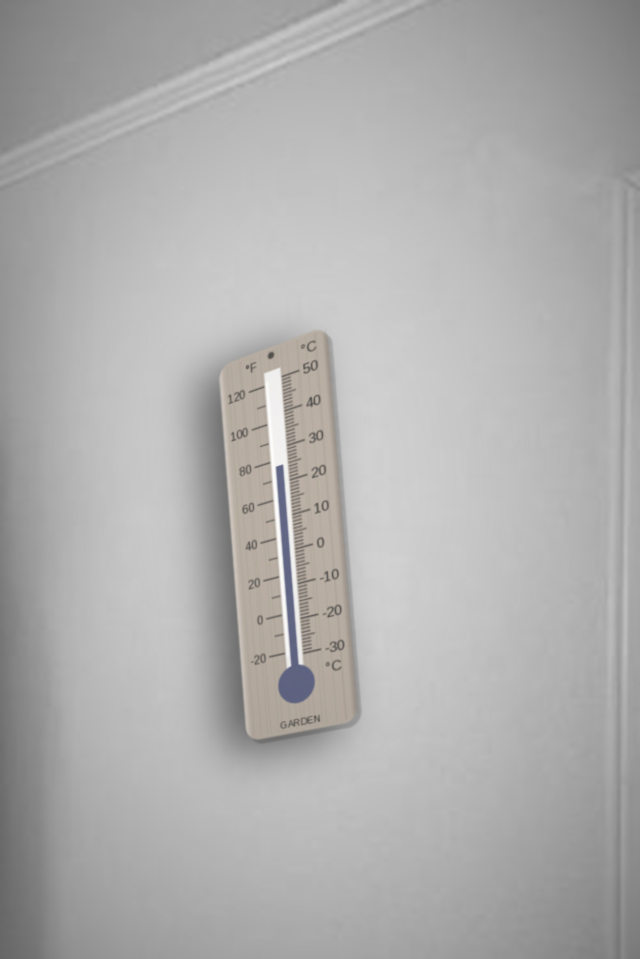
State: 25°C
